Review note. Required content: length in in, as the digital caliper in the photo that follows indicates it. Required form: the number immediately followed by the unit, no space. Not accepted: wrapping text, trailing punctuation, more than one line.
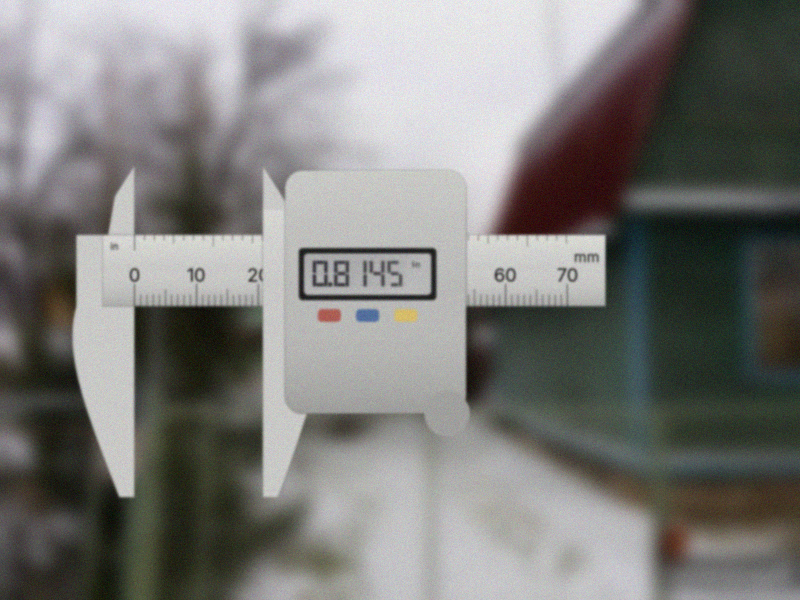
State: 0.8145in
